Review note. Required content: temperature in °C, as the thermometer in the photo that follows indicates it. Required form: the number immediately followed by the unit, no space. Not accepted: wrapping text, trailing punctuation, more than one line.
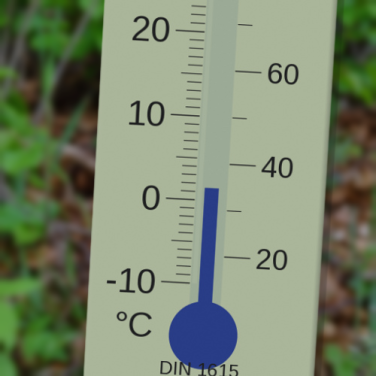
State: 1.5°C
